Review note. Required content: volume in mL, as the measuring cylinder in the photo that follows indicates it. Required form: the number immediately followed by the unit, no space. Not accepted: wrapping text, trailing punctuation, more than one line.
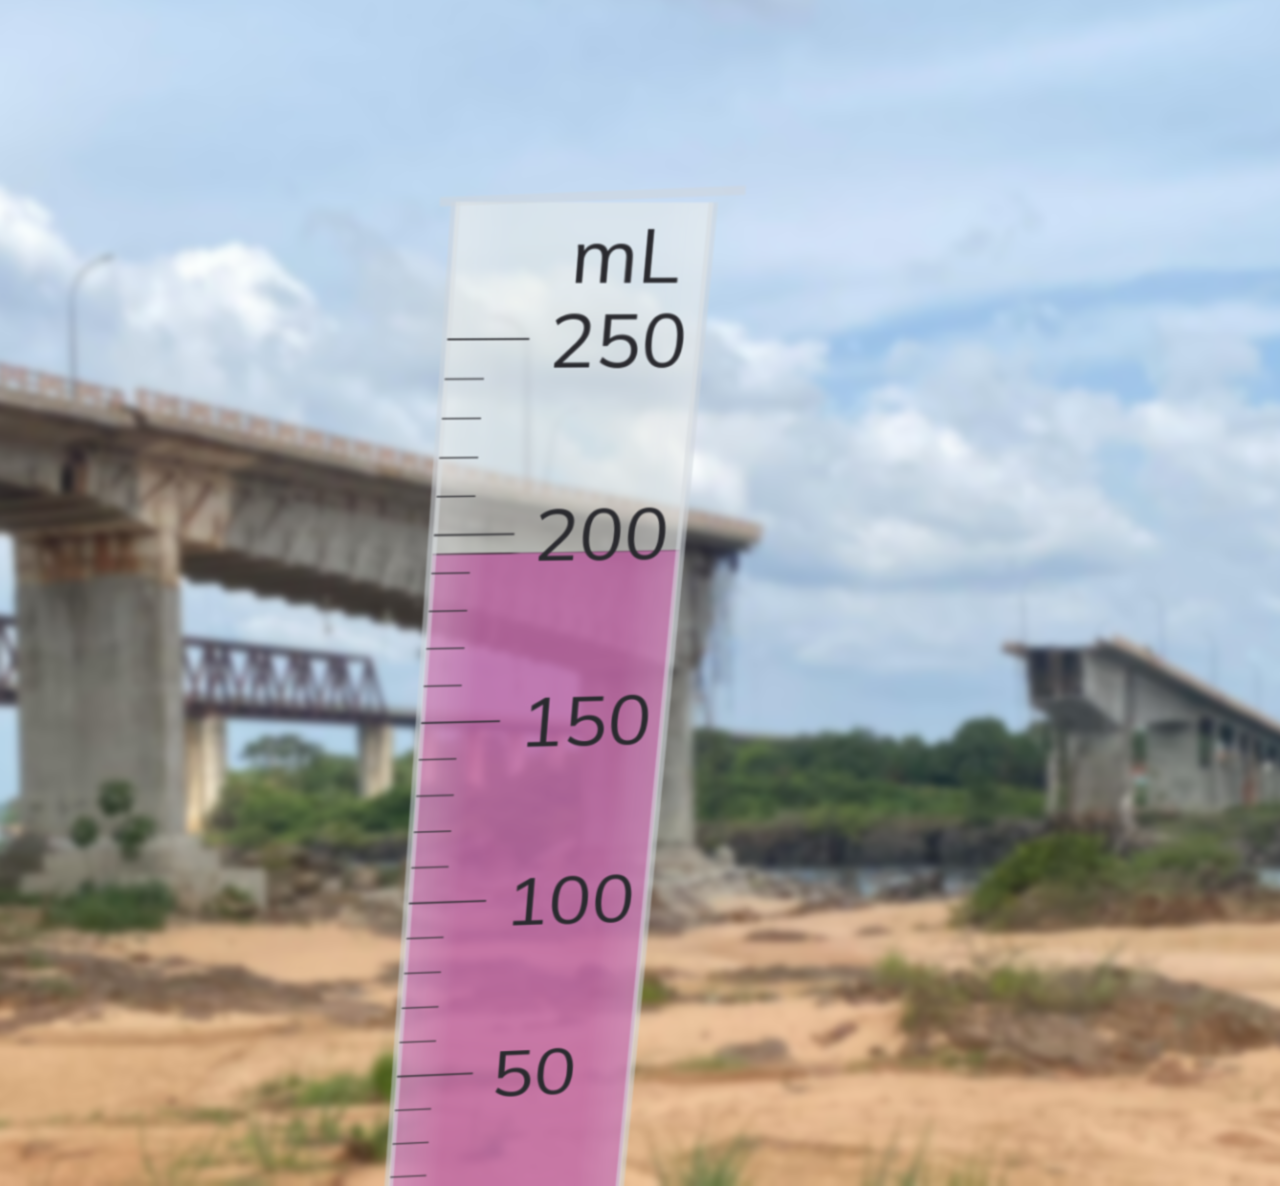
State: 195mL
